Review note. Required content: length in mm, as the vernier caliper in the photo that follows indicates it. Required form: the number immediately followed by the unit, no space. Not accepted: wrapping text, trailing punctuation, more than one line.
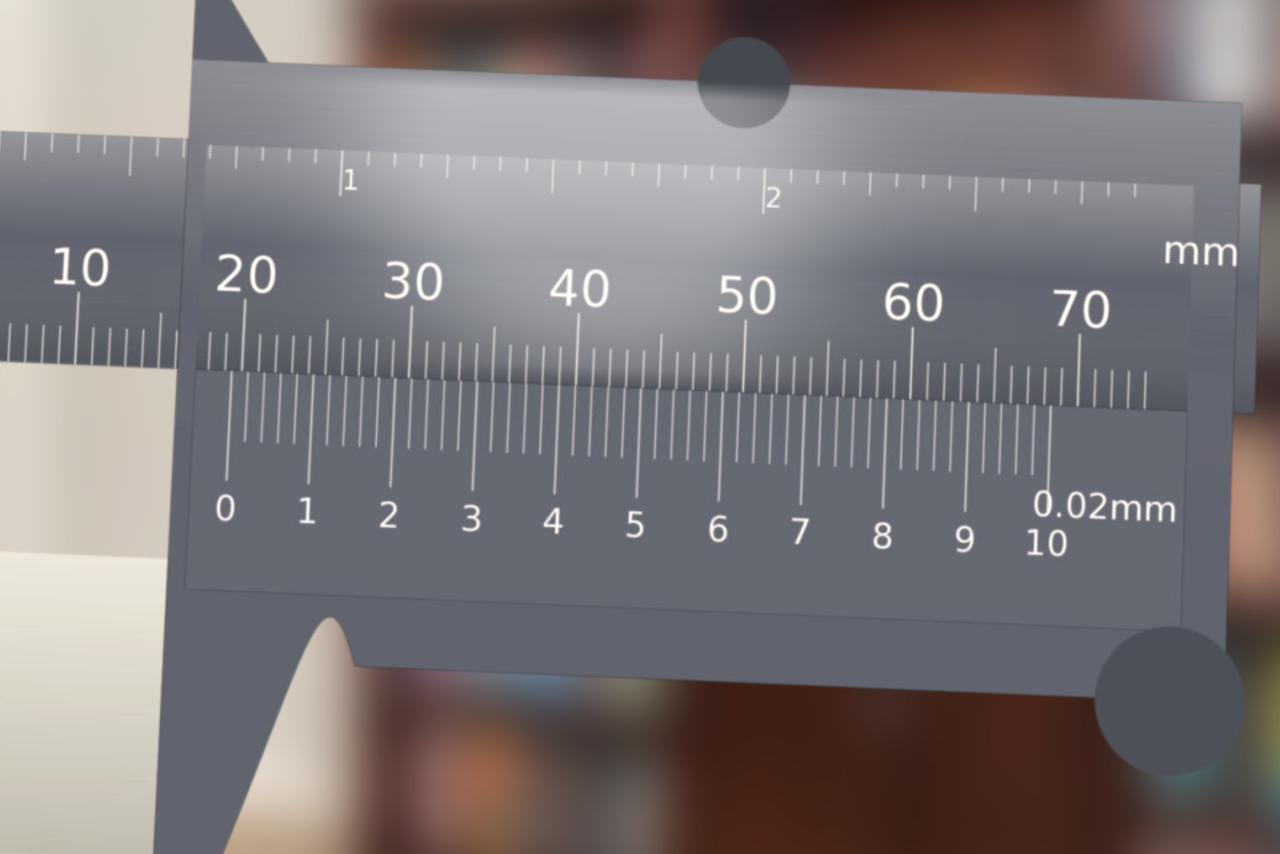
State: 19.4mm
